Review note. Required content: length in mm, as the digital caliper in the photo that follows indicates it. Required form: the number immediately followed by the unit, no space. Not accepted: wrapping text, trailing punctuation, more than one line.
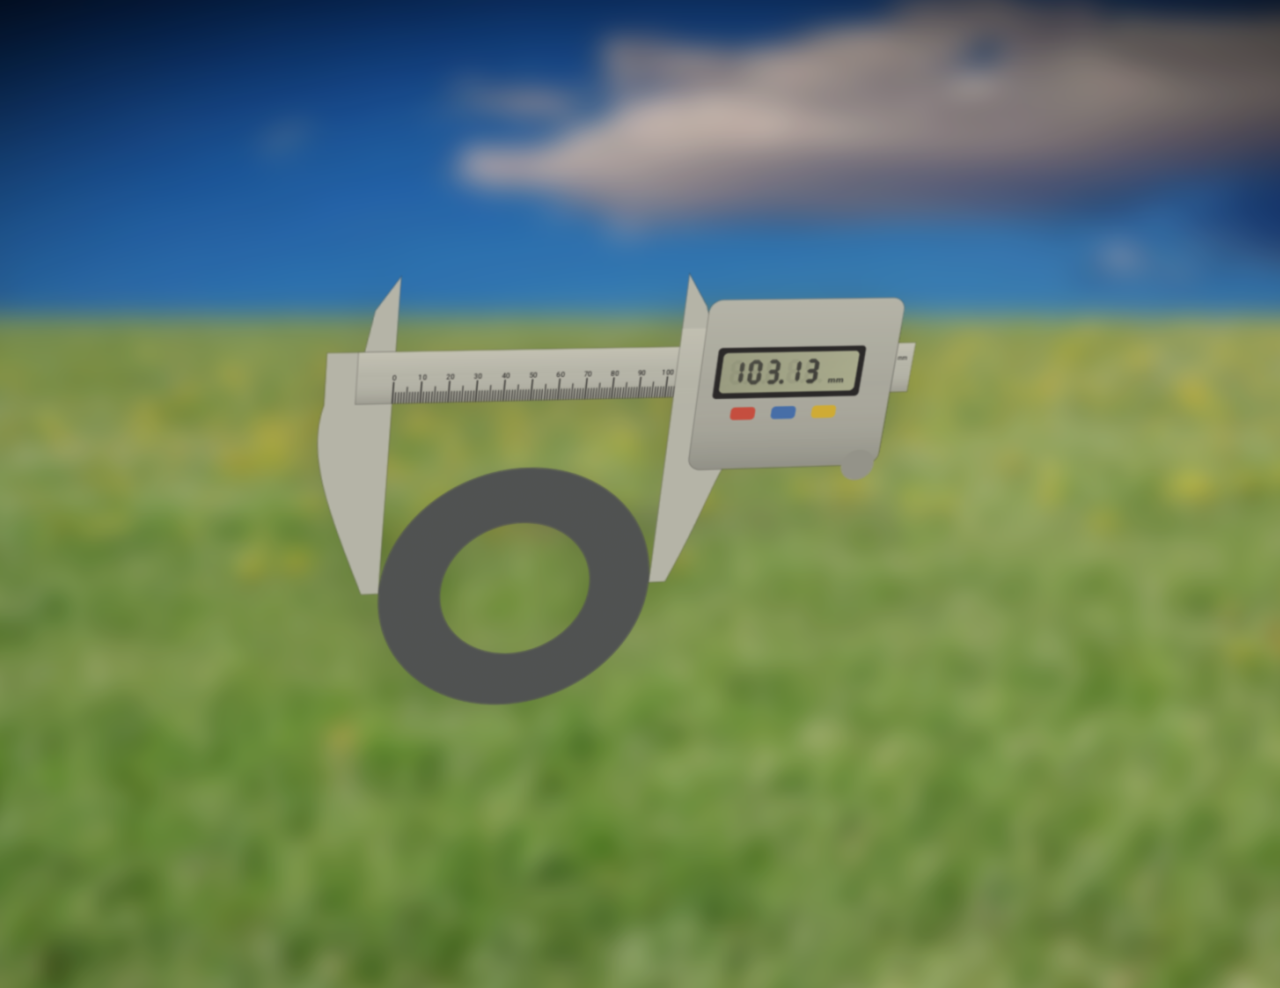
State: 103.13mm
